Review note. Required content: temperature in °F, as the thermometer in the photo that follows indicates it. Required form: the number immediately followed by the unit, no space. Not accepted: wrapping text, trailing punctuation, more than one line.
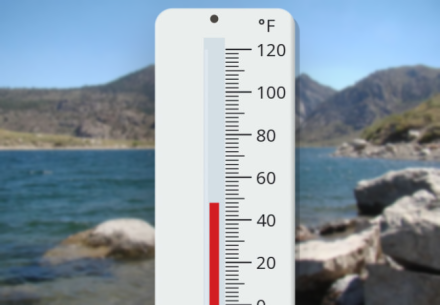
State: 48°F
